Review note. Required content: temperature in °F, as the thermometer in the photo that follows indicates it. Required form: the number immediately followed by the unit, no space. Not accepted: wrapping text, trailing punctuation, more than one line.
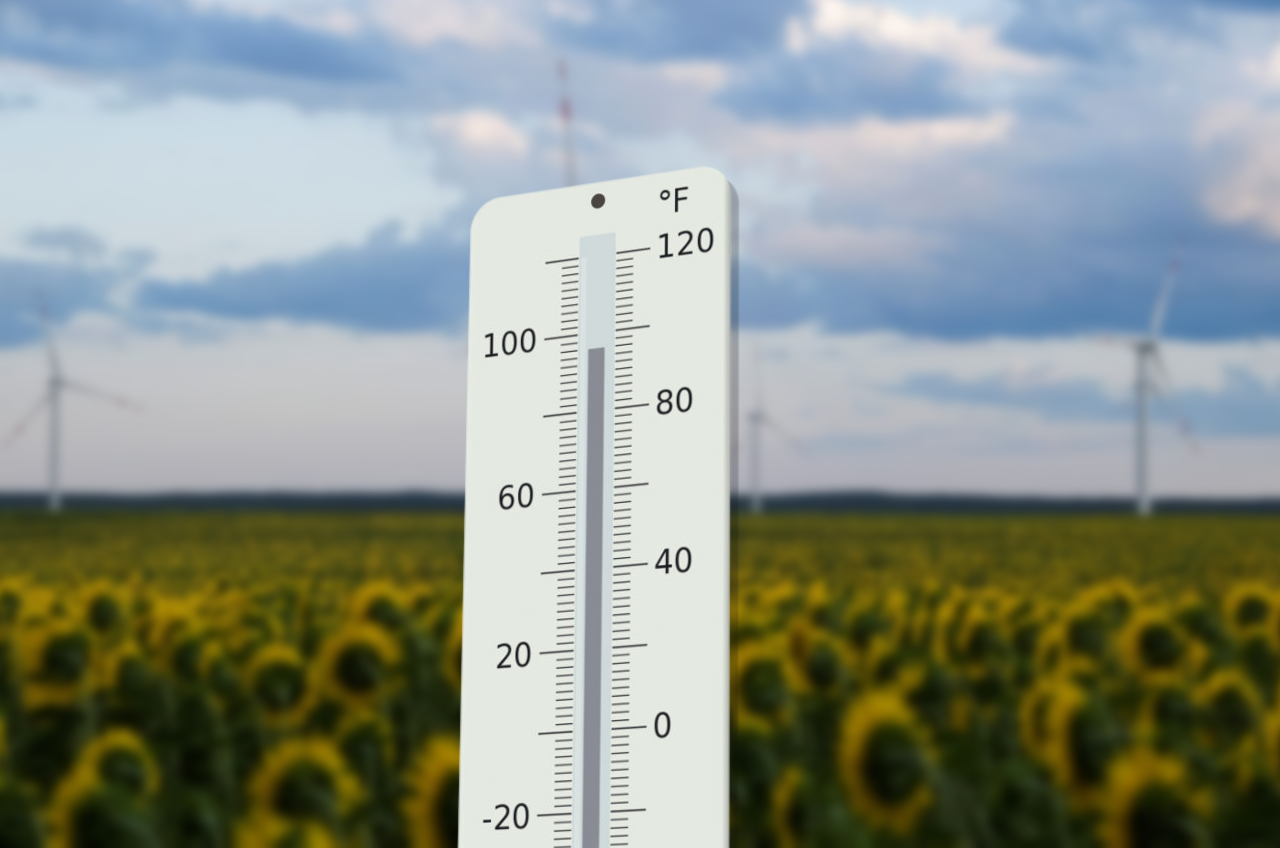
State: 96°F
